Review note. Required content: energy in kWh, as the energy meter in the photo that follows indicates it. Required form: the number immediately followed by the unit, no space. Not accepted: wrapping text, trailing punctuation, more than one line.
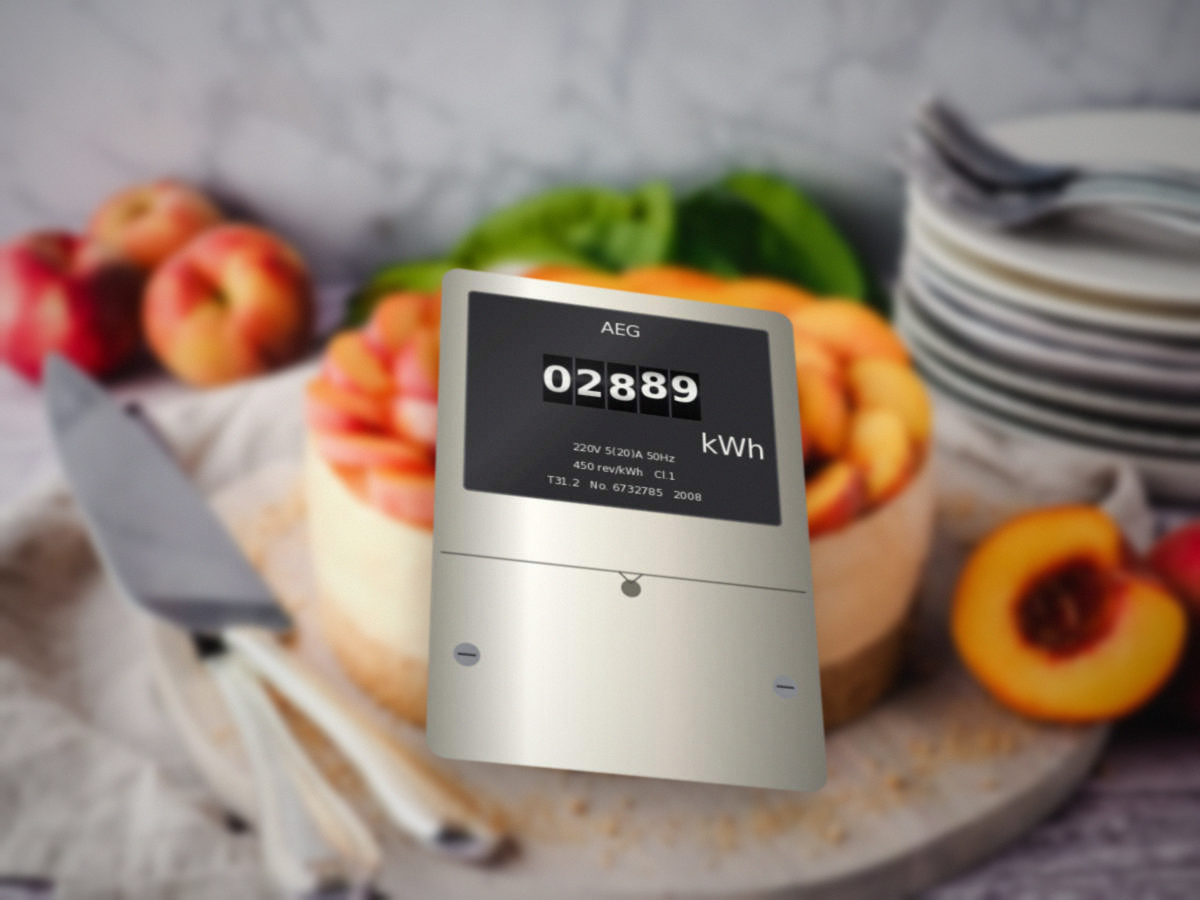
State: 2889kWh
